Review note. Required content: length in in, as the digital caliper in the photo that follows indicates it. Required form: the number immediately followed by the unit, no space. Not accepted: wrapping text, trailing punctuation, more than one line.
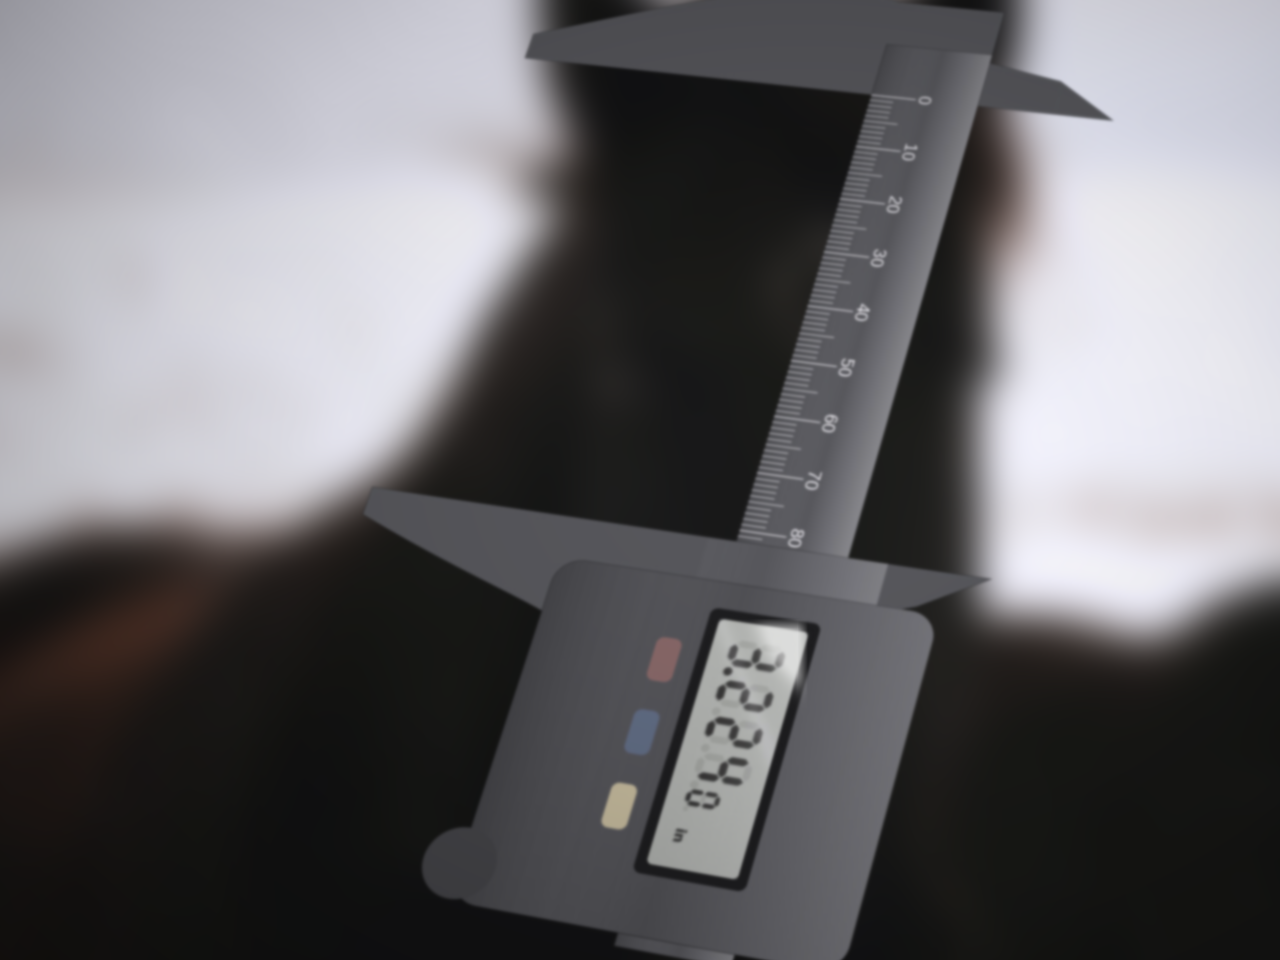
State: 3.2240in
